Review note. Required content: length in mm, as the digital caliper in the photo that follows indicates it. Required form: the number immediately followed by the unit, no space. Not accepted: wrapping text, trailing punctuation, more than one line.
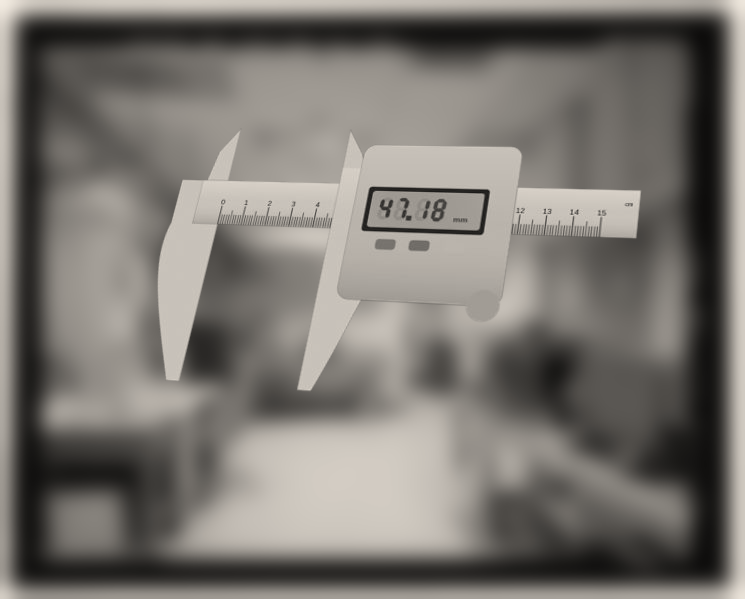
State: 47.18mm
